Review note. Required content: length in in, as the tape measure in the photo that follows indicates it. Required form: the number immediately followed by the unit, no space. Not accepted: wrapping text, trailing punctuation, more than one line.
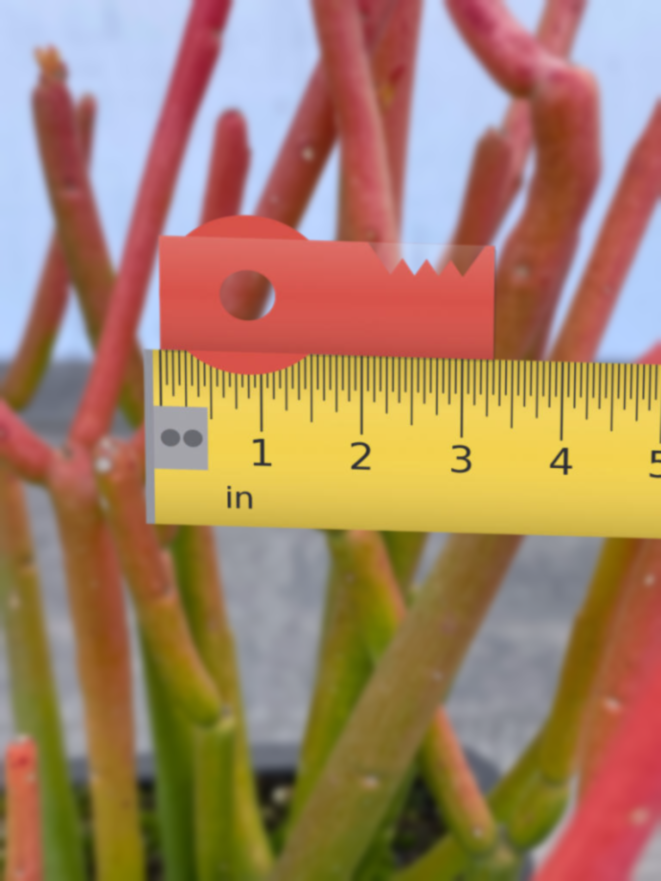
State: 3.3125in
